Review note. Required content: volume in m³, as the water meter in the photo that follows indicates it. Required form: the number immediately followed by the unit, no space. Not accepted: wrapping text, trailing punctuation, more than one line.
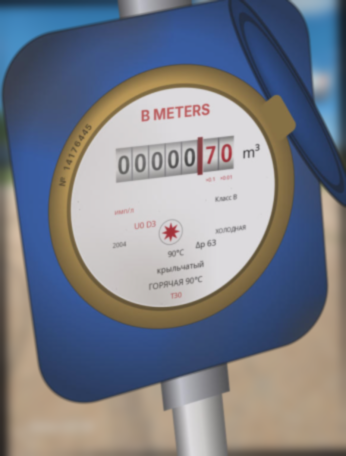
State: 0.70m³
